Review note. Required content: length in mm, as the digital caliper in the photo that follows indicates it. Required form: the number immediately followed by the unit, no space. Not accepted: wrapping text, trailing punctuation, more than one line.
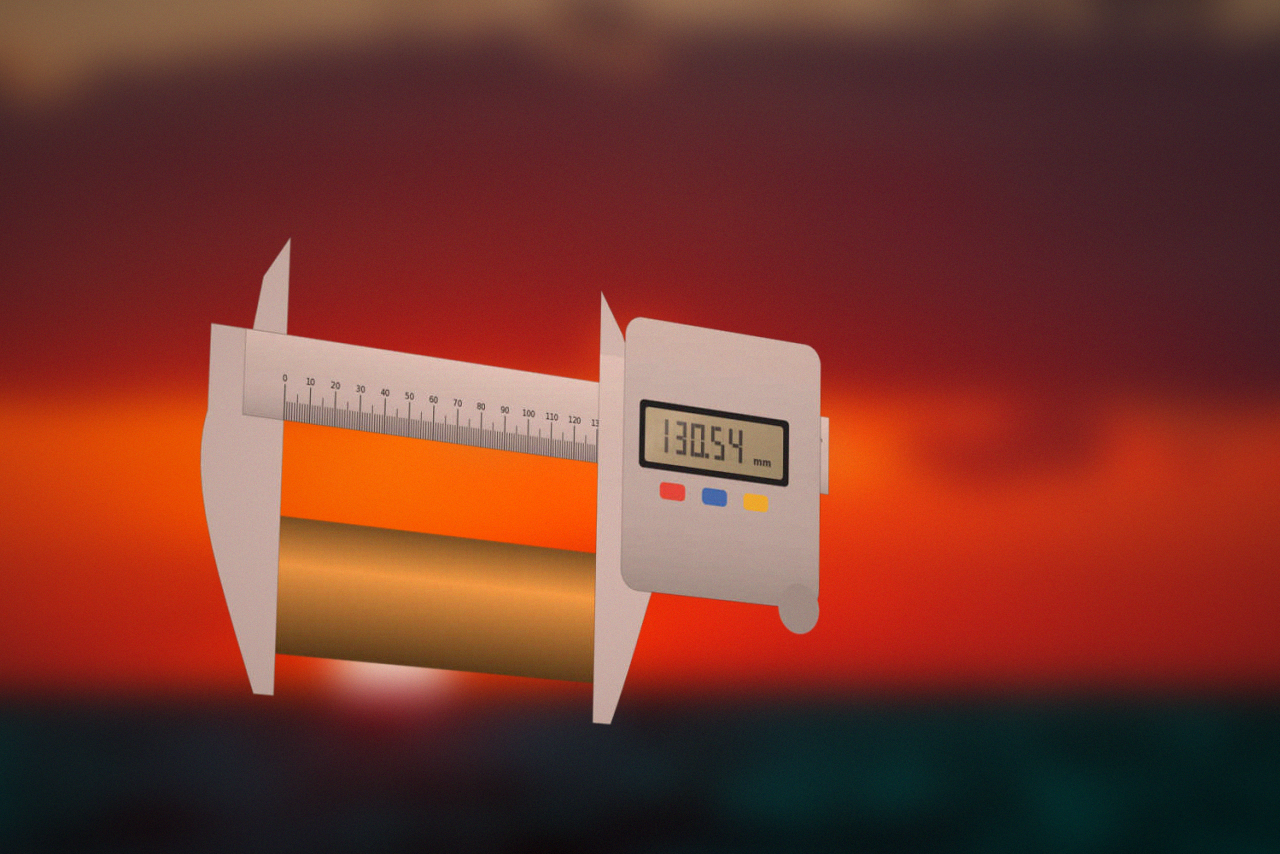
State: 130.54mm
